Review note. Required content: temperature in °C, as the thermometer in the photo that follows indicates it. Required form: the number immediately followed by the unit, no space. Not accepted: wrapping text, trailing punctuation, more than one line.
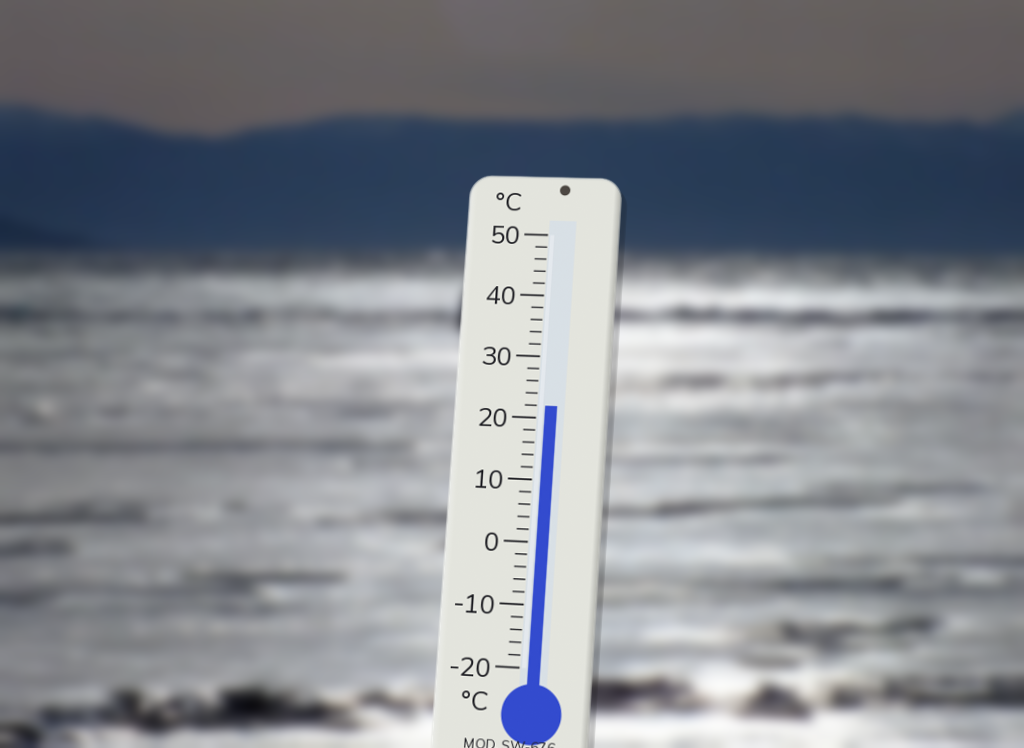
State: 22°C
